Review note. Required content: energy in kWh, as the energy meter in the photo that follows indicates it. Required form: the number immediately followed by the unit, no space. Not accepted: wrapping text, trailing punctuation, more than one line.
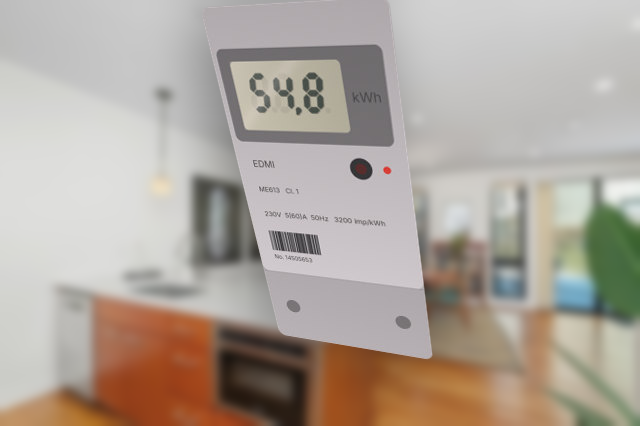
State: 54.8kWh
